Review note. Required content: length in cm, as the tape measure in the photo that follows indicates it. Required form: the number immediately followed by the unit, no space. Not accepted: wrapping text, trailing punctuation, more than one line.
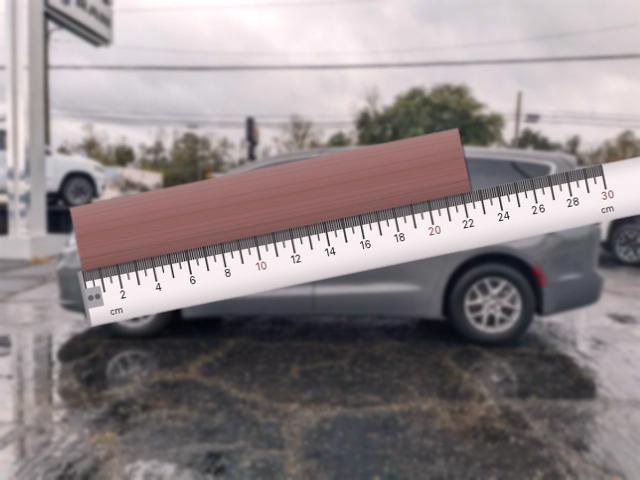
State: 22.5cm
